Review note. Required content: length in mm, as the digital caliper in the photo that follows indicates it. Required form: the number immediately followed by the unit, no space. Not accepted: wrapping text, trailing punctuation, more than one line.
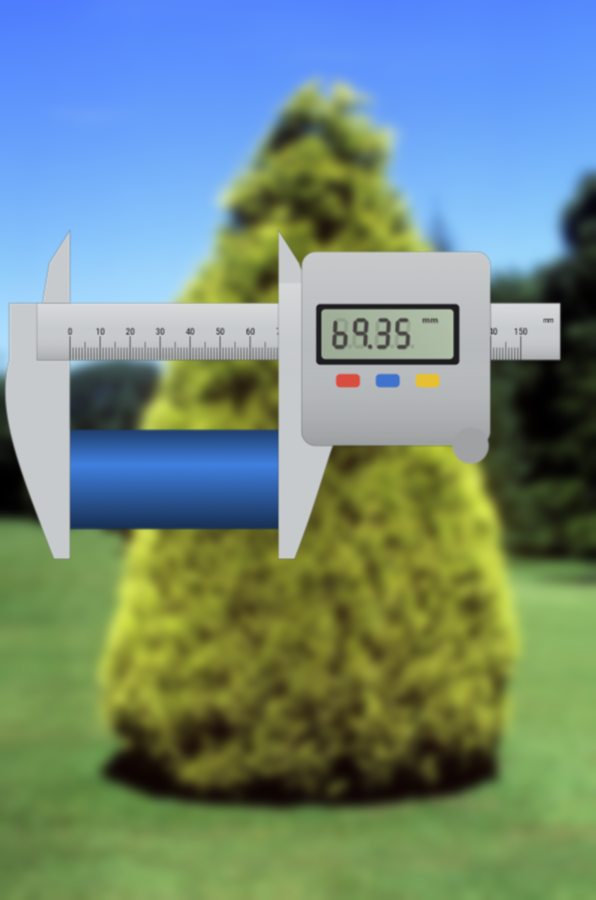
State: 69.35mm
